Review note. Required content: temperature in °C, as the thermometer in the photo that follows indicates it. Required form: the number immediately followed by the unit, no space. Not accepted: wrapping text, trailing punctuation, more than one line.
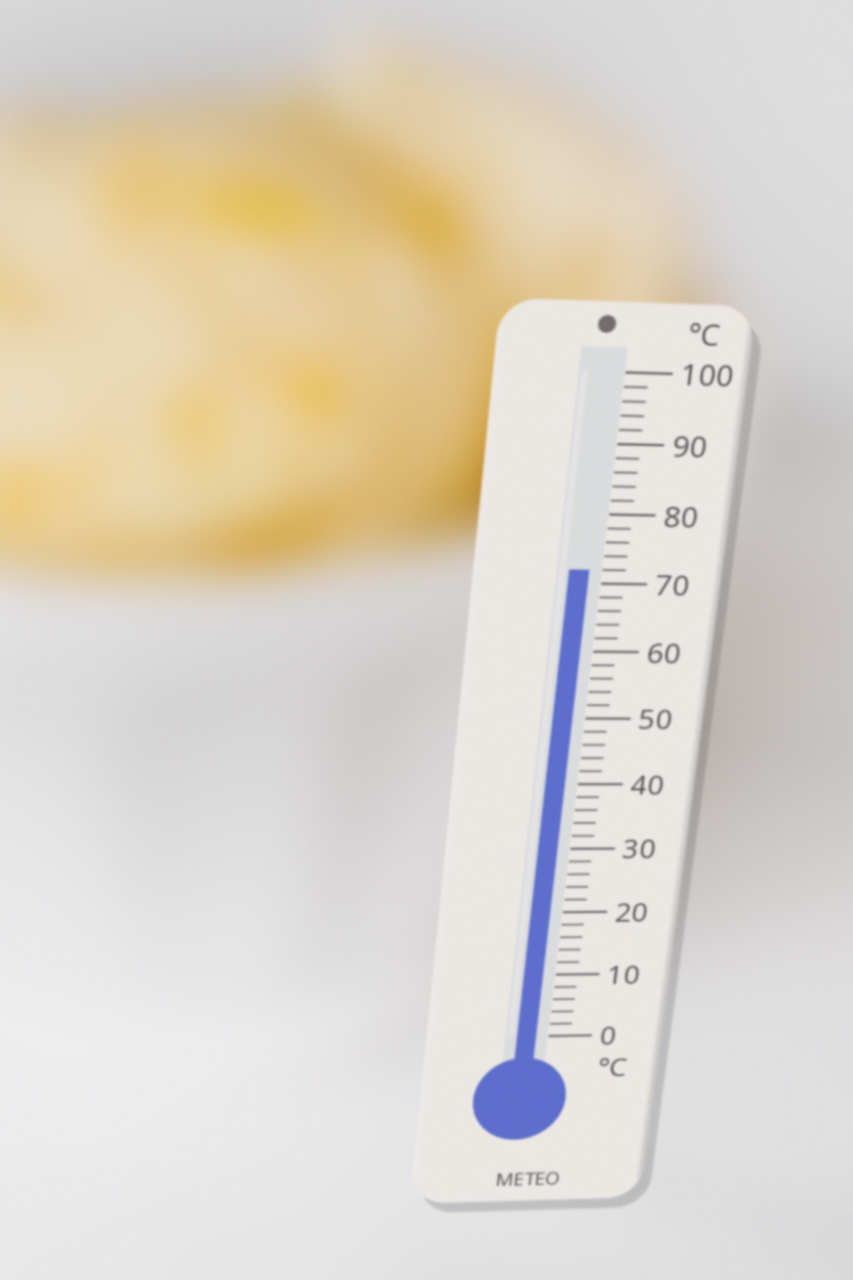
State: 72°C
